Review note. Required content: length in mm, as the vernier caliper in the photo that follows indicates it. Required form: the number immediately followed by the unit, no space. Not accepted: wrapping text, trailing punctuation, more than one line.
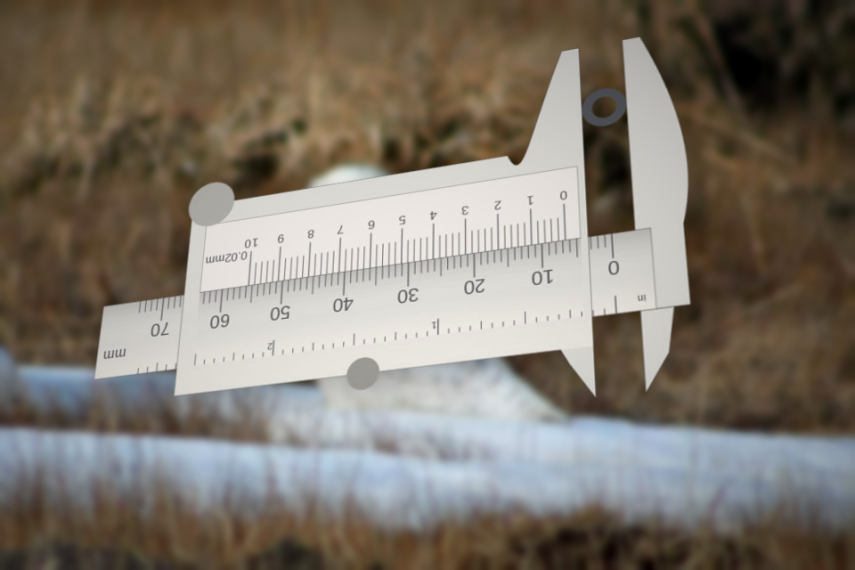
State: 6.6mm
